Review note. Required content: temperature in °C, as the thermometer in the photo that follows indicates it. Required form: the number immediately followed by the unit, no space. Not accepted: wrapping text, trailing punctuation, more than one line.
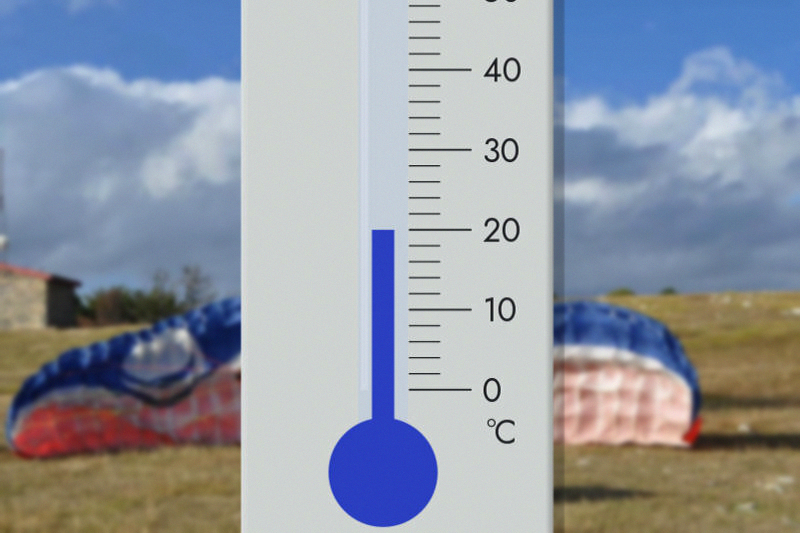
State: 20°C
